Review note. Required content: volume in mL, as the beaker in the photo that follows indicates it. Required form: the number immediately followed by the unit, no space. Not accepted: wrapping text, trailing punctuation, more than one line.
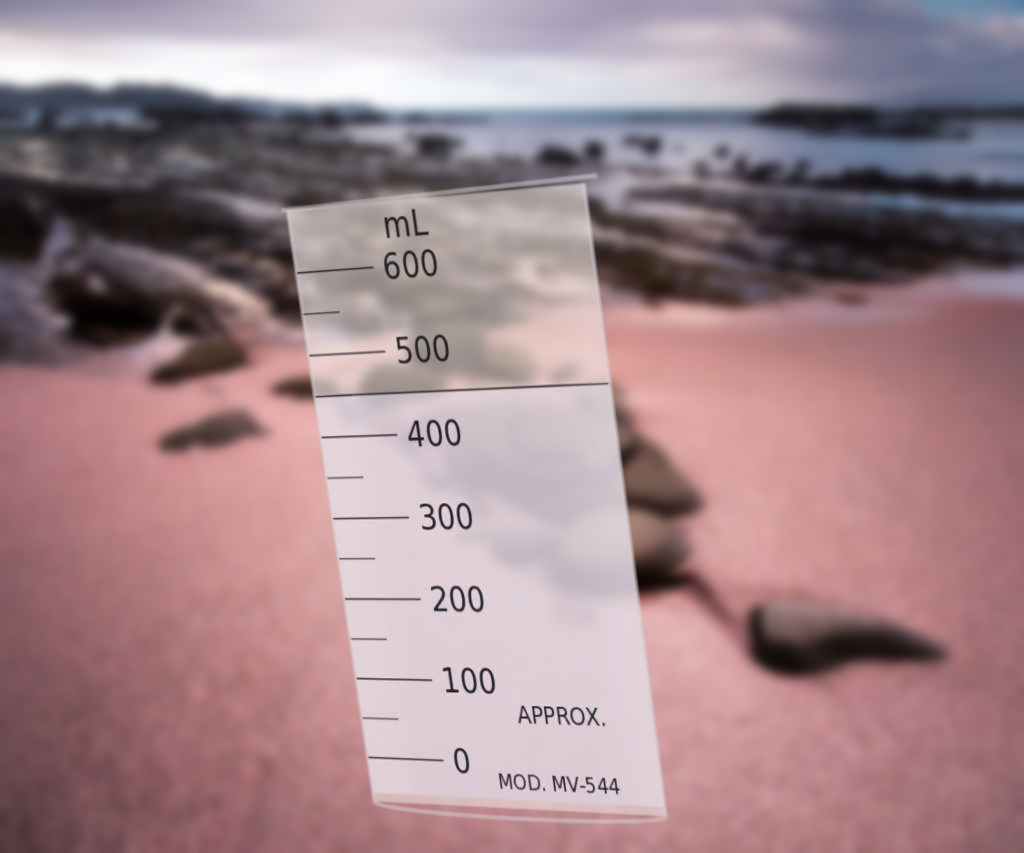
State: 450mL
